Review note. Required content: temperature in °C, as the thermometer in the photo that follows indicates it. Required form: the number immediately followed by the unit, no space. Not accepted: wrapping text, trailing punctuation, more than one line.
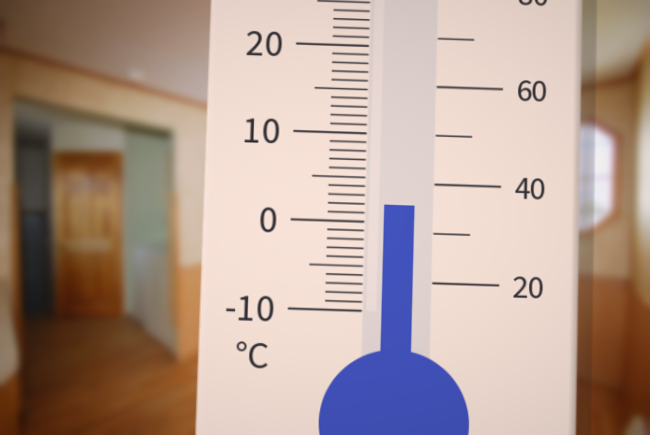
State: 2°C
